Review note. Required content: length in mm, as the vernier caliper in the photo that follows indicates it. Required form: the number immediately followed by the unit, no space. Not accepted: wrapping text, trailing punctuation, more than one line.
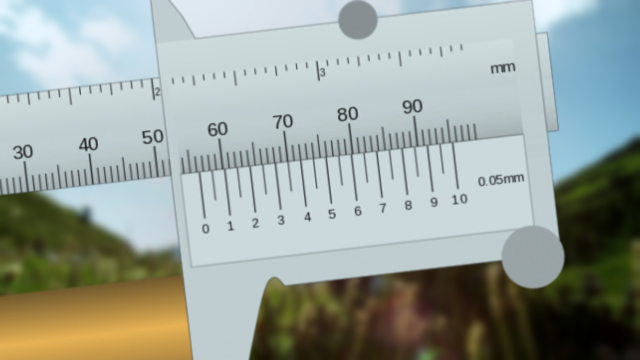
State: 56.4mm
